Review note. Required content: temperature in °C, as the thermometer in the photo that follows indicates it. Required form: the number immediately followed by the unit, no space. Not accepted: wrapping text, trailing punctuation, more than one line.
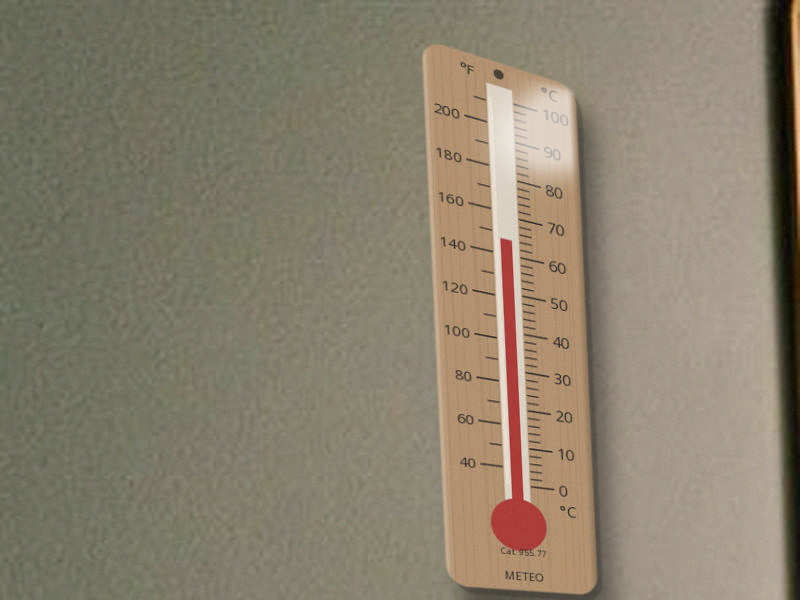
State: 64°C
